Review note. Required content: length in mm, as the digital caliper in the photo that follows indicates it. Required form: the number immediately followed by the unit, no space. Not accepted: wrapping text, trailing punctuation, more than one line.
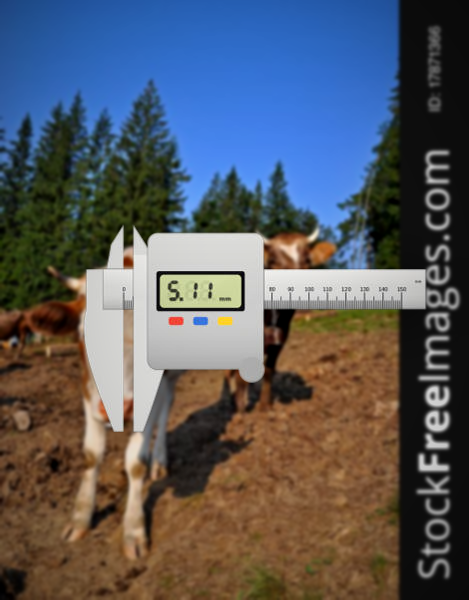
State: 5.11mm
